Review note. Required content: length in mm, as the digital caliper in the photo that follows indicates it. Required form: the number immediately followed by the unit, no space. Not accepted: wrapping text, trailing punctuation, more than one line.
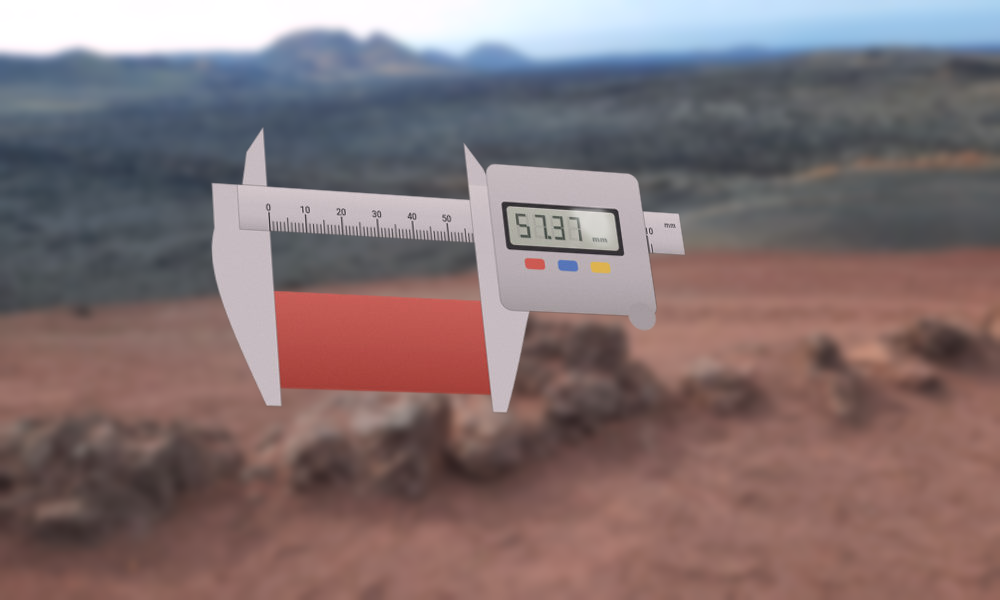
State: 57.37mm
